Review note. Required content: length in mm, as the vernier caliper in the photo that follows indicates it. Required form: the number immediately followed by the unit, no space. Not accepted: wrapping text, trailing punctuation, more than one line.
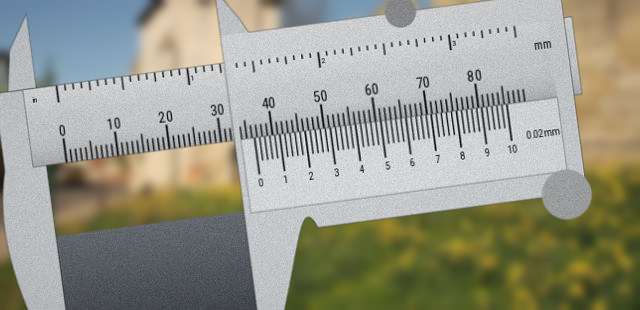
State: 36.5mm
